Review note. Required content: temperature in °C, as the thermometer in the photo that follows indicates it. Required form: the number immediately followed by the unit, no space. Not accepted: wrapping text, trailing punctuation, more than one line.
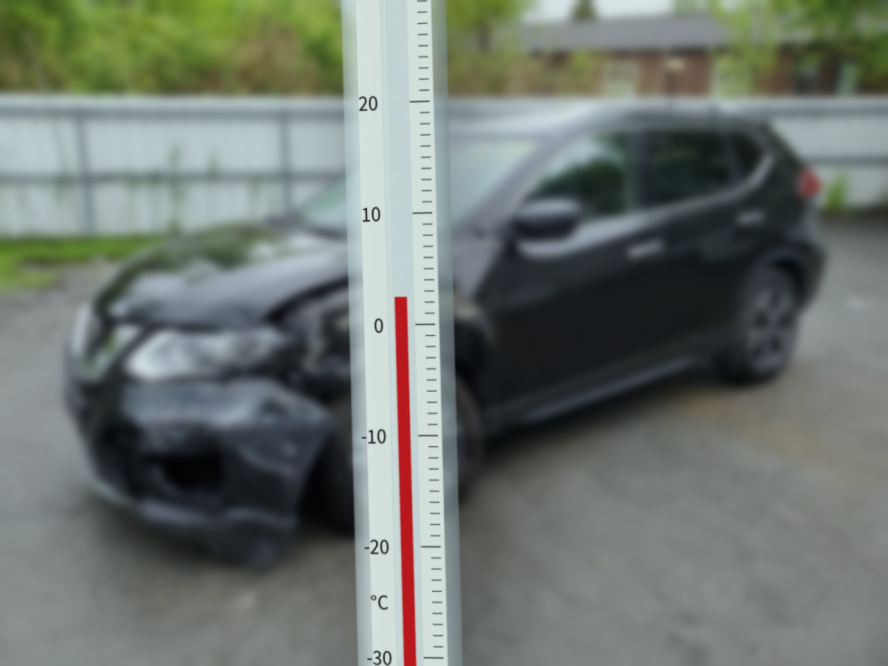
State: 2.5°C
